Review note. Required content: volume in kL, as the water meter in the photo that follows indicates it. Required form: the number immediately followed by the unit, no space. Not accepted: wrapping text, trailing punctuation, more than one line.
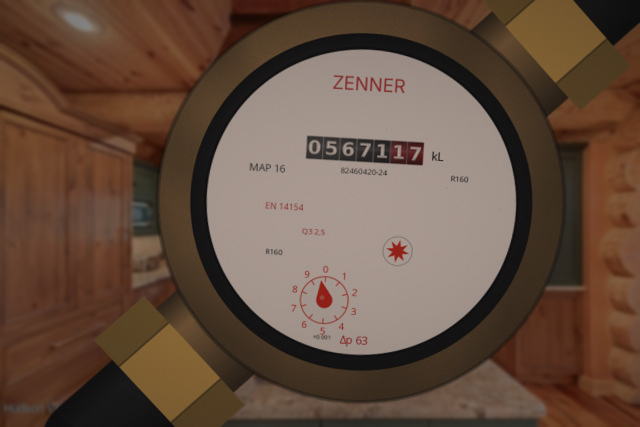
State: 5671.169kL
